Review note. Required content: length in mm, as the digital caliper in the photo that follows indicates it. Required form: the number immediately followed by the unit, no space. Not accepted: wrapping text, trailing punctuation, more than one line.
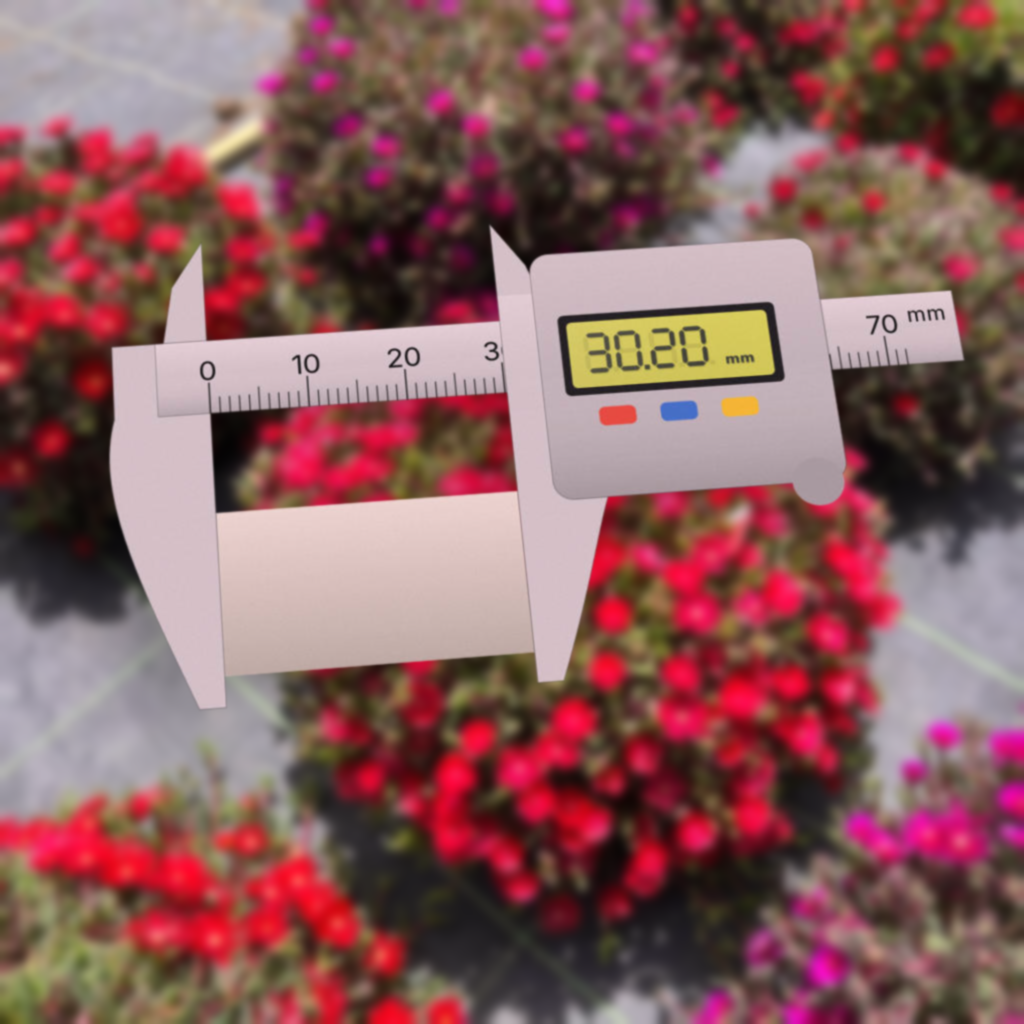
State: 30.20mm
